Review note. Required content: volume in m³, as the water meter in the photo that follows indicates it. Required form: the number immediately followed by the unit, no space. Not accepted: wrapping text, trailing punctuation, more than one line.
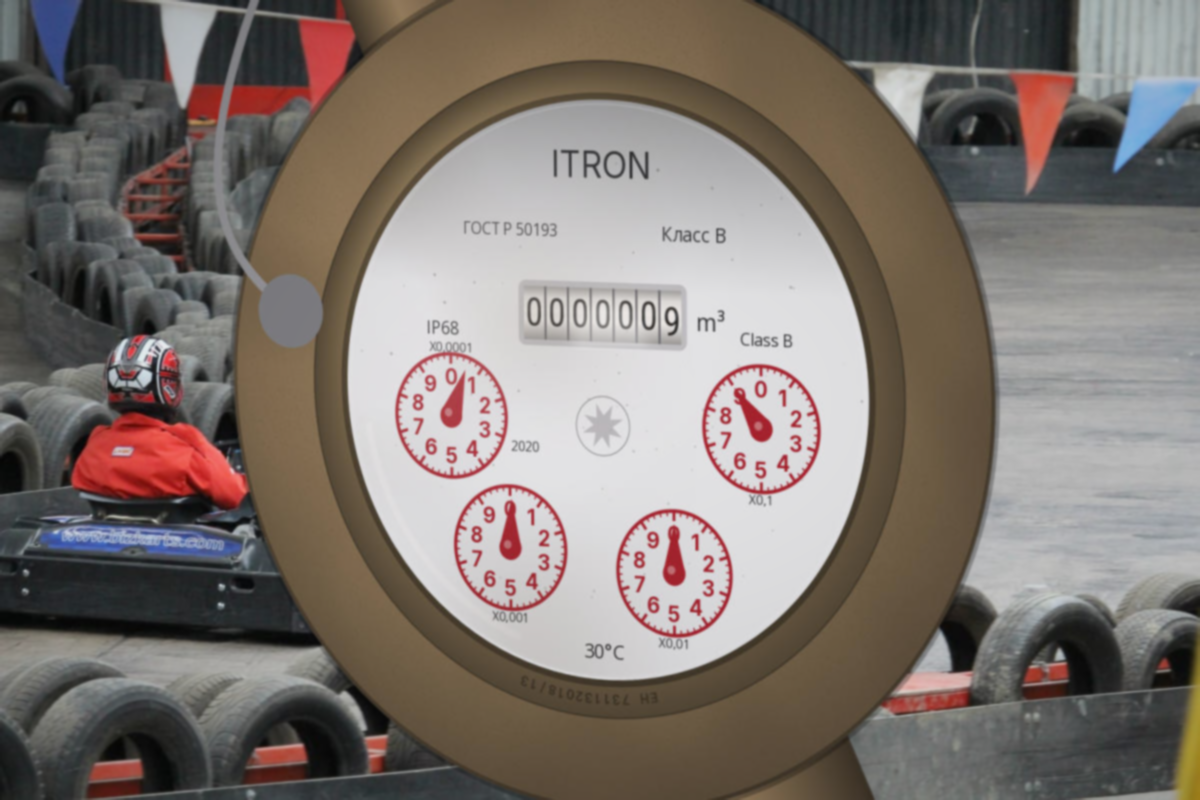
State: 8.9000m³
